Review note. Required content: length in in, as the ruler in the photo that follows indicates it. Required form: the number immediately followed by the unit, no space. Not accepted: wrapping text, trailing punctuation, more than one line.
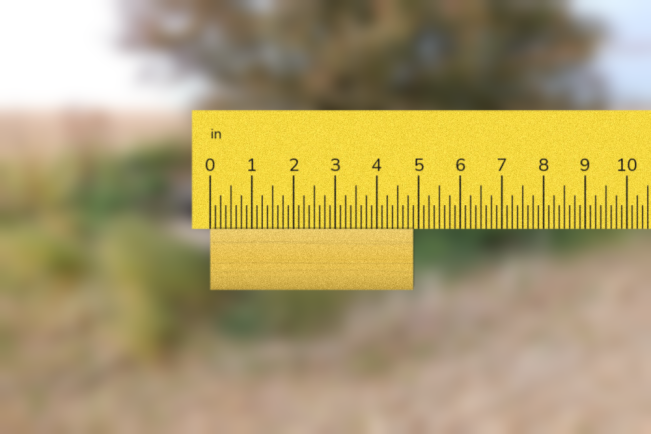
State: 4.875in
